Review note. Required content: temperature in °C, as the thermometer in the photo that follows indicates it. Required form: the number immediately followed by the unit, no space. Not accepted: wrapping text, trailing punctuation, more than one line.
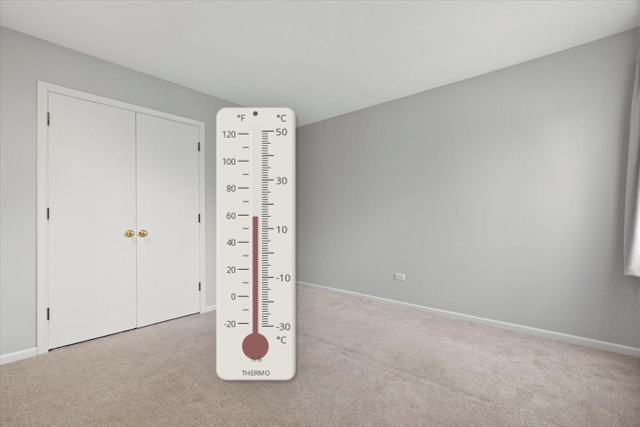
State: 15°C
